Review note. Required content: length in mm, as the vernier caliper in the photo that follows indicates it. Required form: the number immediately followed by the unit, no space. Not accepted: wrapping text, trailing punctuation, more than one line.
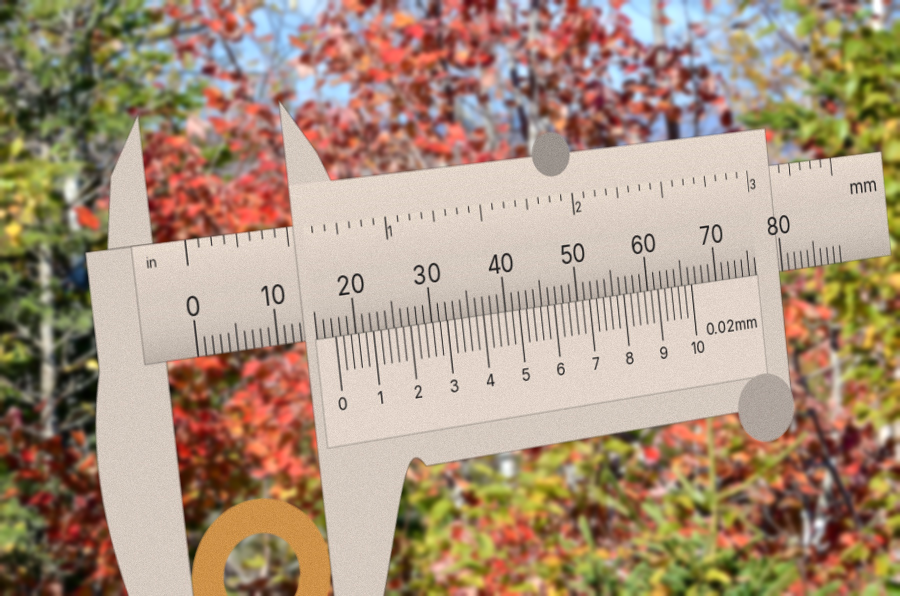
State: 17.4mm
